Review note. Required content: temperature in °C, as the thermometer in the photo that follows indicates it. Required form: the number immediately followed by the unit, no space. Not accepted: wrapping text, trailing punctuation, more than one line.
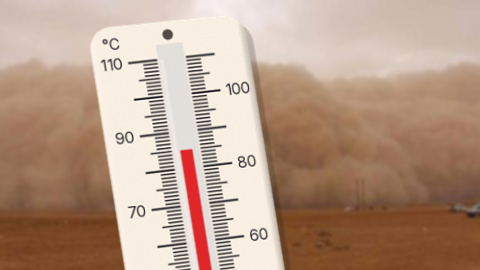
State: 85°C
